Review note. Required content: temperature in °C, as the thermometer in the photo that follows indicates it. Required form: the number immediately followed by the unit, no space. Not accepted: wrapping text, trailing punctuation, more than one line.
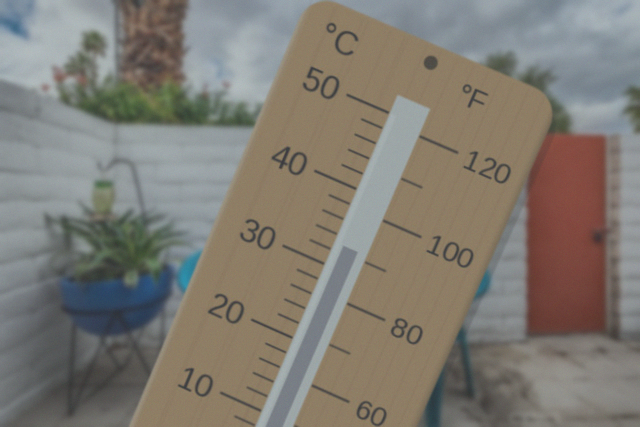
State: 33°C
